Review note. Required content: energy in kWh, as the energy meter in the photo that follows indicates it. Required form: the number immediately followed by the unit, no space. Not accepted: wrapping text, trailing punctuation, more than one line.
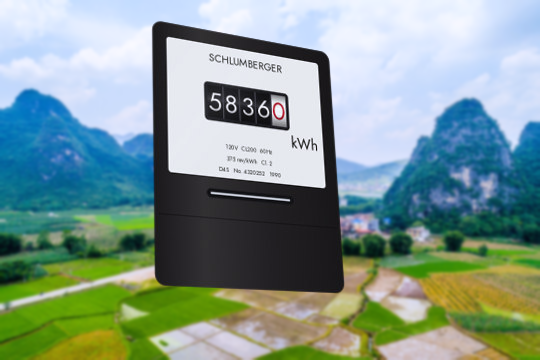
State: 5836.0kWh
